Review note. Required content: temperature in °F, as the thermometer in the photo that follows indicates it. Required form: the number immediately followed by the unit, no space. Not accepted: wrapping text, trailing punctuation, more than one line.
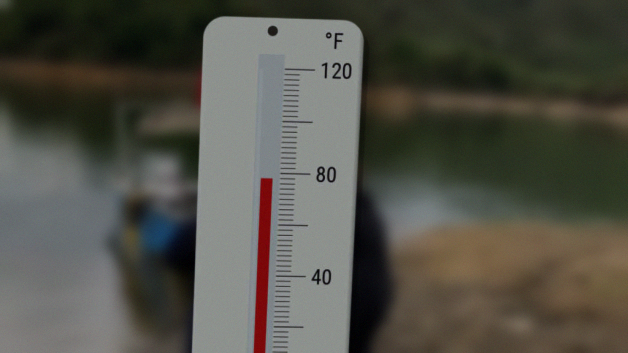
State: 78°F
